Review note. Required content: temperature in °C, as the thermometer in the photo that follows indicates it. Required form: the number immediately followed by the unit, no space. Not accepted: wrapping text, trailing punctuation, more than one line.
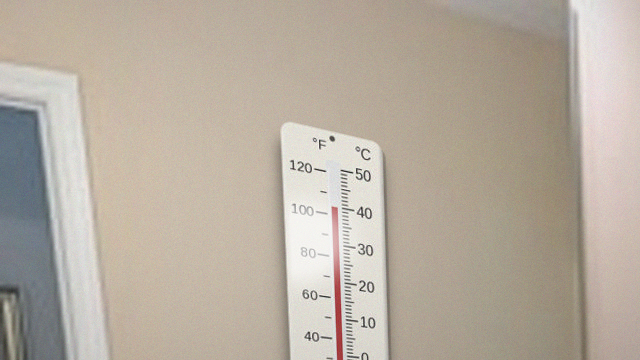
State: 40°C
